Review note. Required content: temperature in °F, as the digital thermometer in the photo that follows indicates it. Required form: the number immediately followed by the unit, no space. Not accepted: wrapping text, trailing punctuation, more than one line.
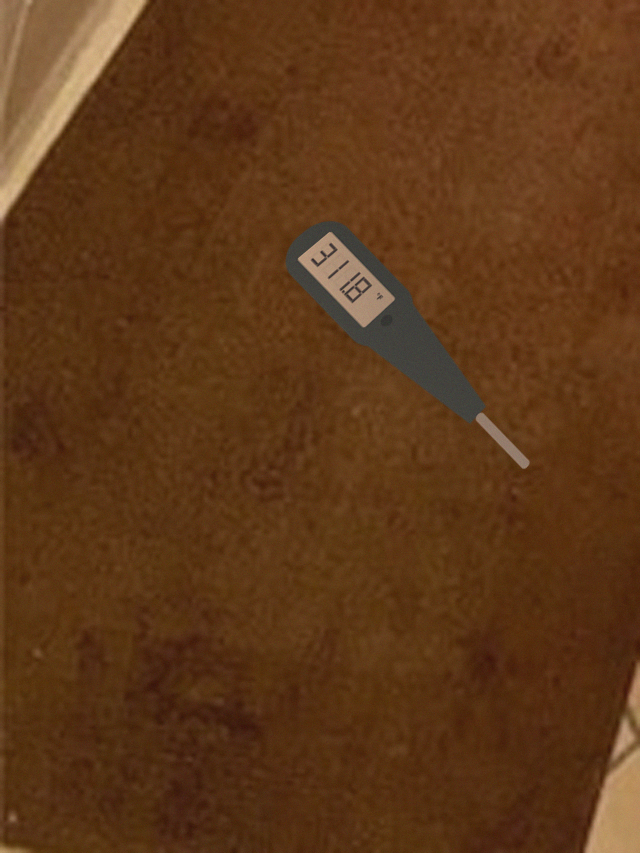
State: 311.8°F
